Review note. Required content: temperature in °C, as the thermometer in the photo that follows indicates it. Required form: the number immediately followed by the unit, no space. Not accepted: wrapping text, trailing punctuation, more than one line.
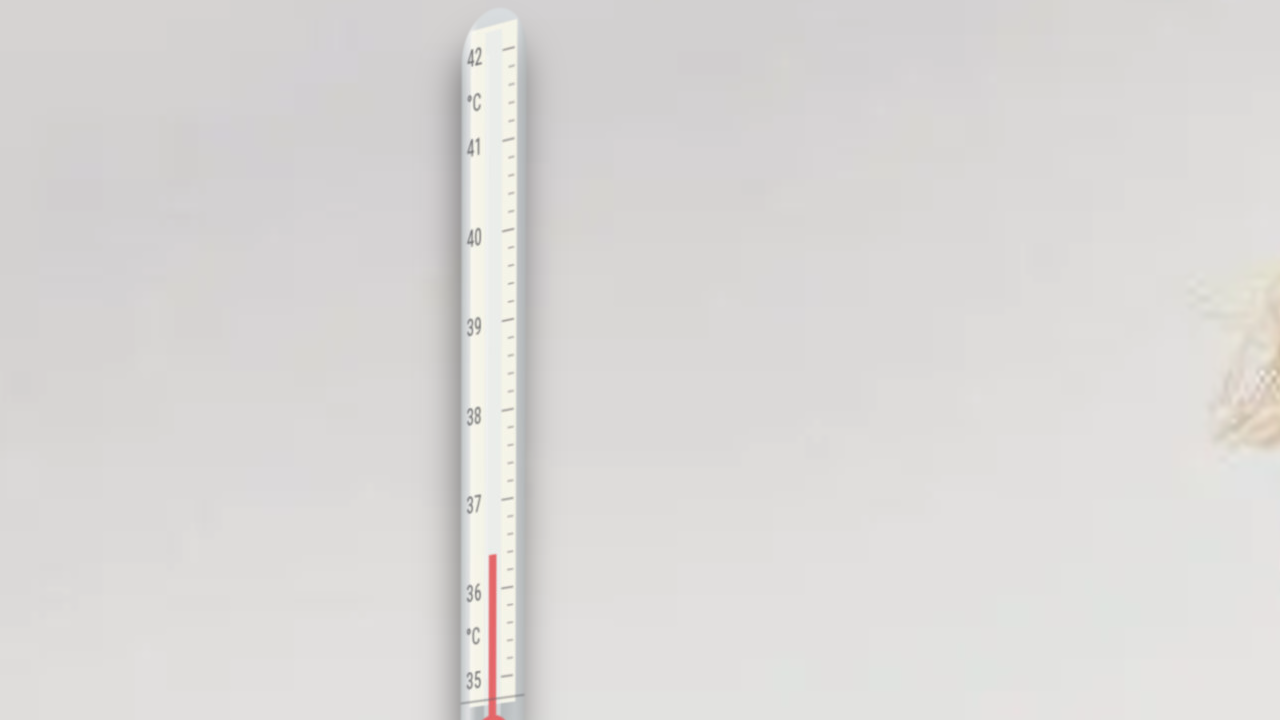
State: 36.4°C
